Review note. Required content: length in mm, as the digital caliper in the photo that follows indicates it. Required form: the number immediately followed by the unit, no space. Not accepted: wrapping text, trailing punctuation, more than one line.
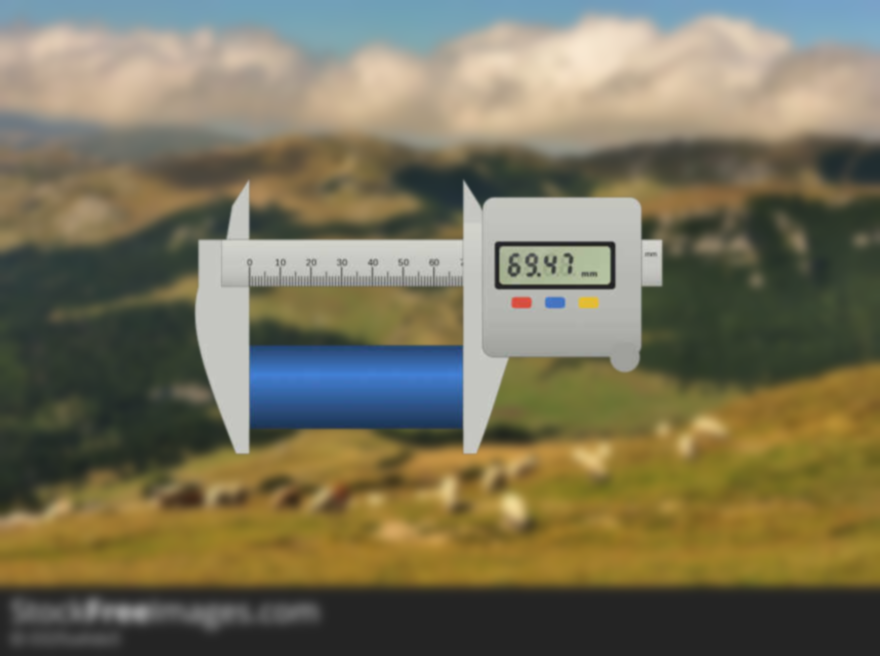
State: 69.47mm
